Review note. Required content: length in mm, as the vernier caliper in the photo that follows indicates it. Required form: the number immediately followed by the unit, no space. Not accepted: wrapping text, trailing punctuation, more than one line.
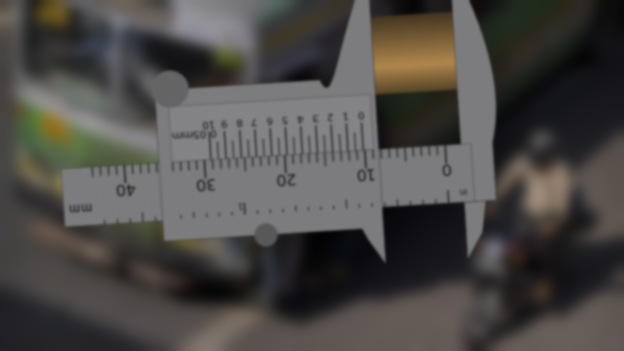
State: 10.2mm
